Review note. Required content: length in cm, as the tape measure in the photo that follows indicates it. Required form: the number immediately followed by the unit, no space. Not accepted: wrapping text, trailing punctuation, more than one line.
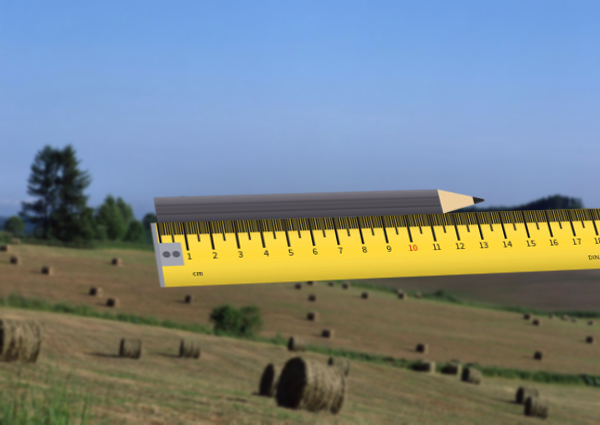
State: 13.5cm
